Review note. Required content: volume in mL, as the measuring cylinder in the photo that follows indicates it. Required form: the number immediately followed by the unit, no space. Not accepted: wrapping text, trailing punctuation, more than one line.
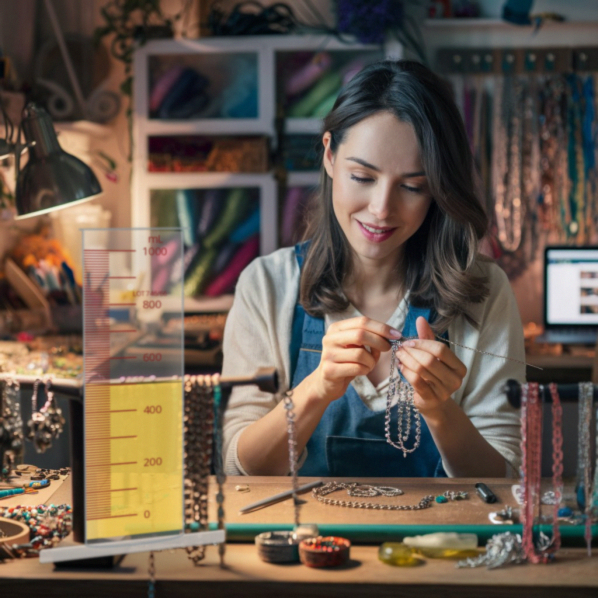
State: 500mL
